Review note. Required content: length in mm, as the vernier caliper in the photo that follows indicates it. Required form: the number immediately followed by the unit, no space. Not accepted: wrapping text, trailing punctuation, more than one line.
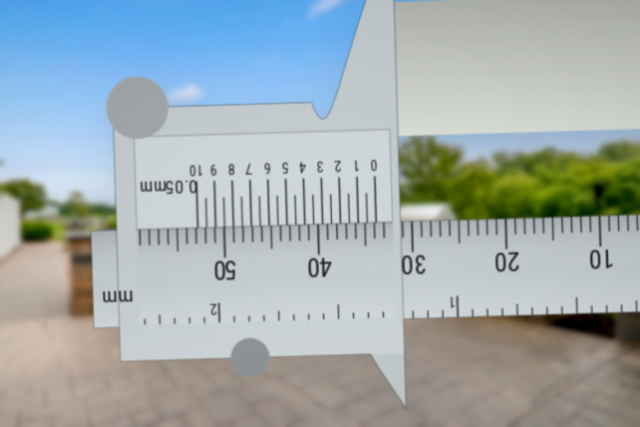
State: 33.8mm
